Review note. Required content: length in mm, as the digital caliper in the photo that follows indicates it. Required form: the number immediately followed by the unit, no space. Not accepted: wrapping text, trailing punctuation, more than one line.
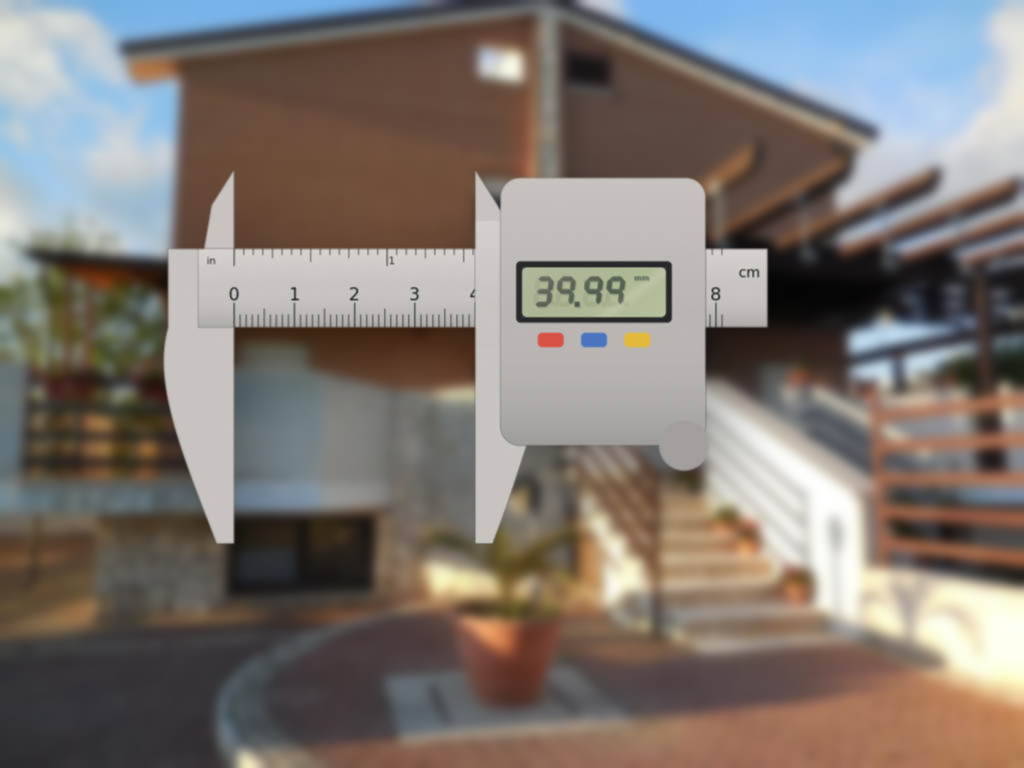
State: 39.99mm
